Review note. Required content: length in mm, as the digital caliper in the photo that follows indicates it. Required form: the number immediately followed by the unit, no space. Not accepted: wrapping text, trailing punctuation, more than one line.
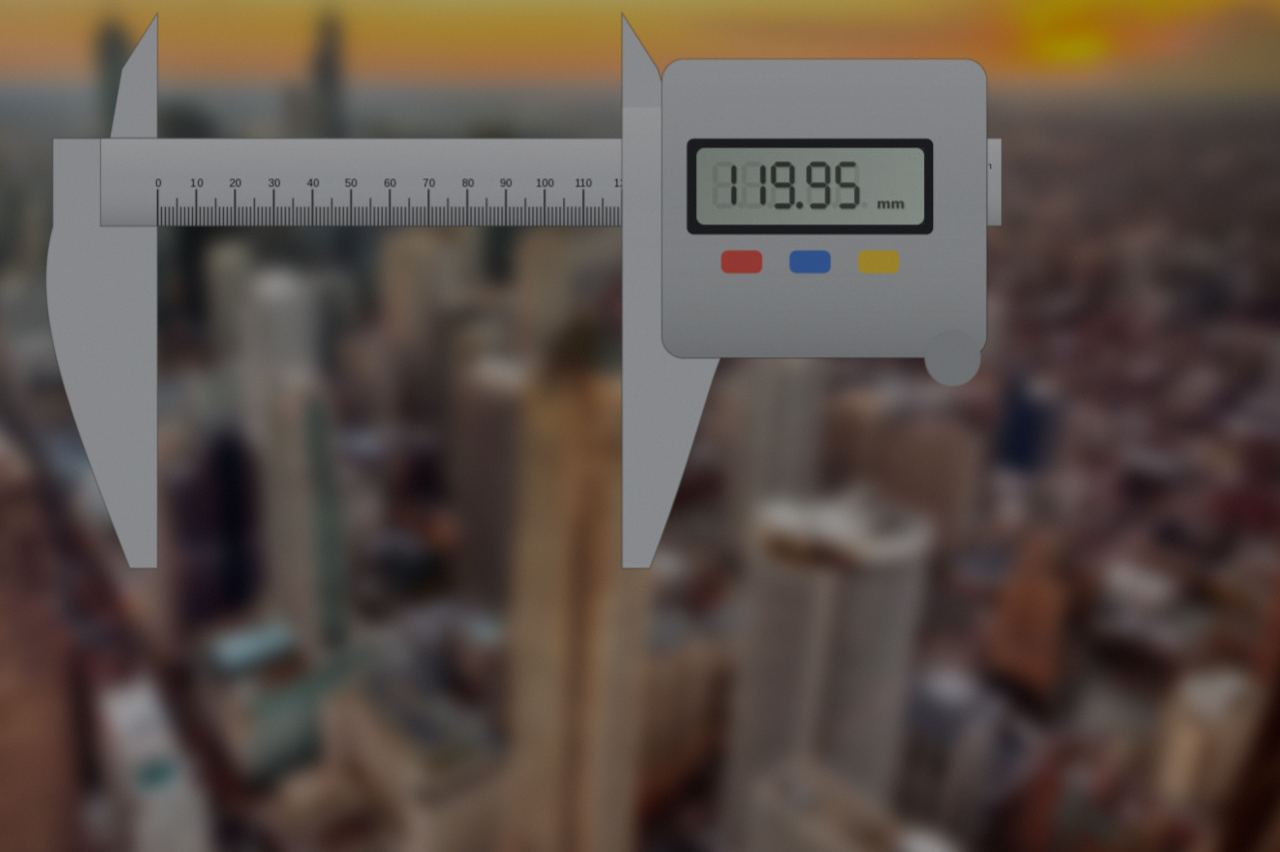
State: 119.95mm
